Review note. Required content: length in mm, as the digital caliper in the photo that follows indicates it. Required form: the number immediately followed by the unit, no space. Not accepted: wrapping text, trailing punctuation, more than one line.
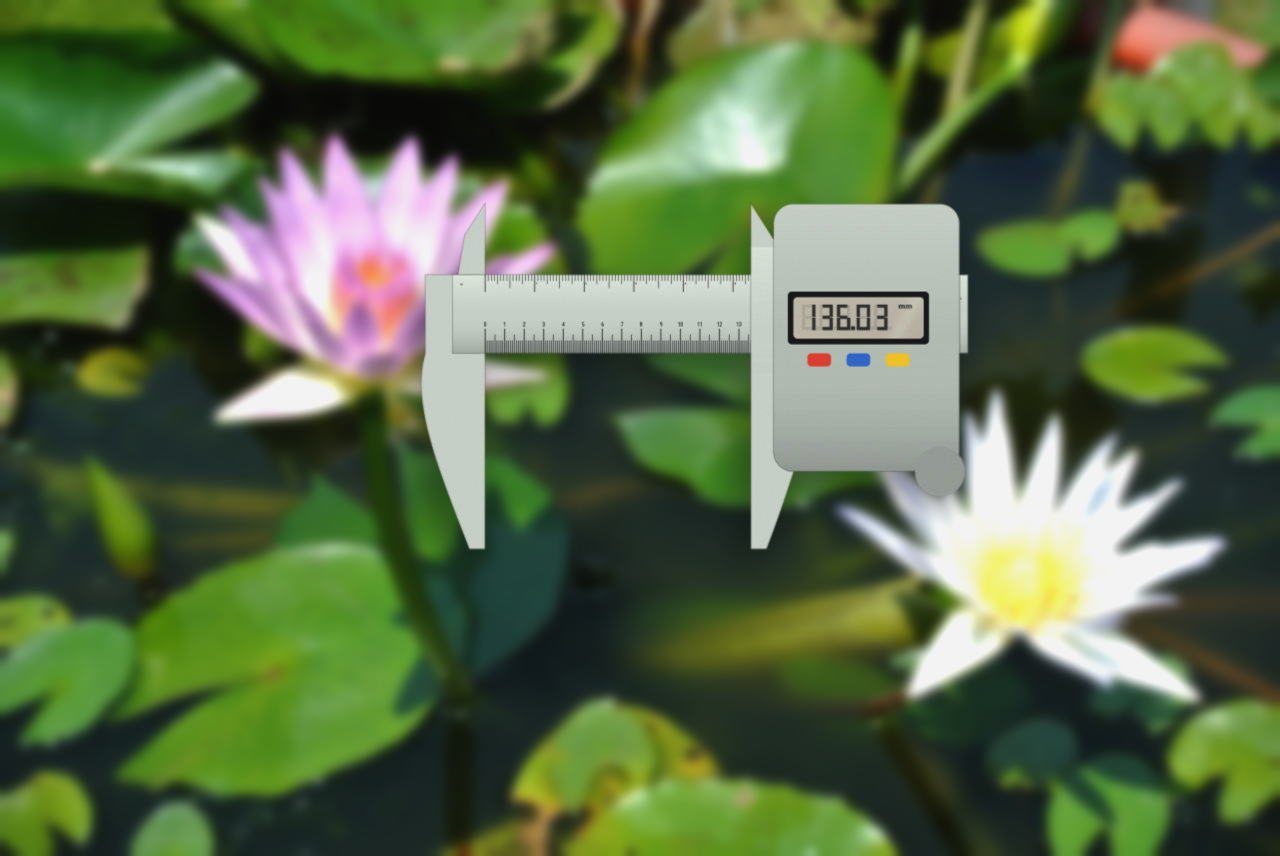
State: 136.03mm
